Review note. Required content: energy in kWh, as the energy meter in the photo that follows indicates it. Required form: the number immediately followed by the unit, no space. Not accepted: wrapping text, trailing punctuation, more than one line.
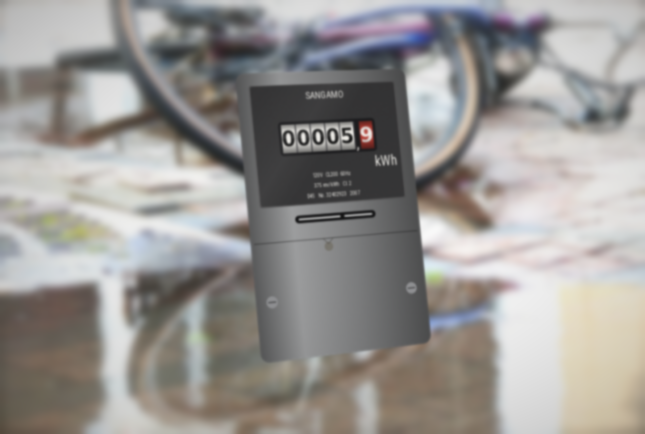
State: 5.9kWh
